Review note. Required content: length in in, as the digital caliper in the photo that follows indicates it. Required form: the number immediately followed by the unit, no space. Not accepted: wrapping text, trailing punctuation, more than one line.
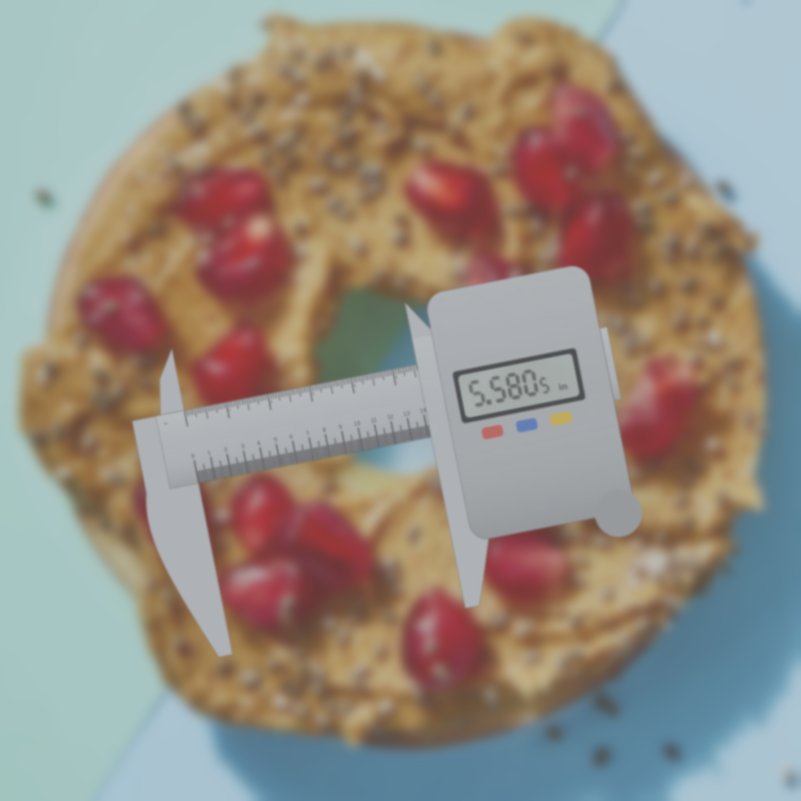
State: 5.5805in
